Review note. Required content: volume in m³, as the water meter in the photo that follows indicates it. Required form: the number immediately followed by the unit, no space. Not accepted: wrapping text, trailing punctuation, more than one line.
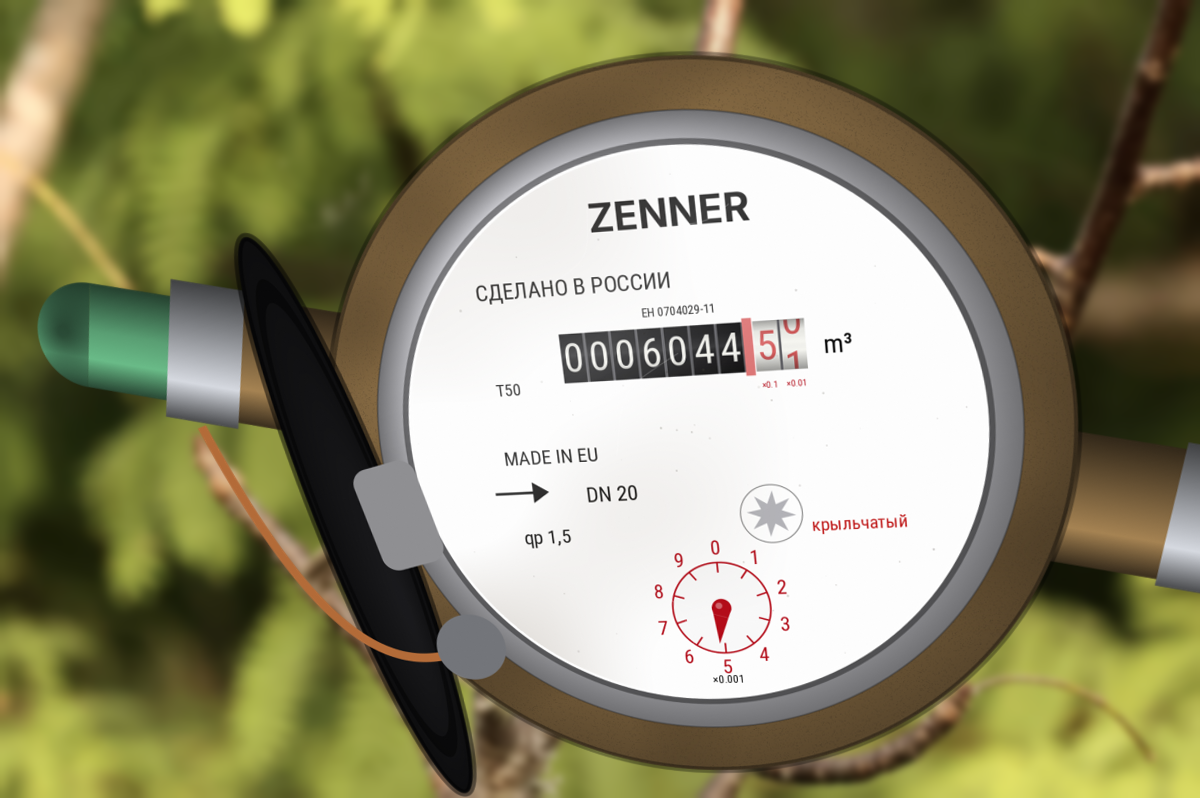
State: 6044.505m³
